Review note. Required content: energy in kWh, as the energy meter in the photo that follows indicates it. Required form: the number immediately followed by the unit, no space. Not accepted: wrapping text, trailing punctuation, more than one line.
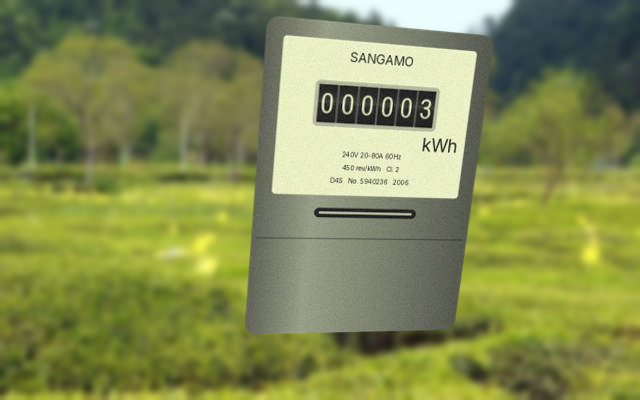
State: 3kWh
